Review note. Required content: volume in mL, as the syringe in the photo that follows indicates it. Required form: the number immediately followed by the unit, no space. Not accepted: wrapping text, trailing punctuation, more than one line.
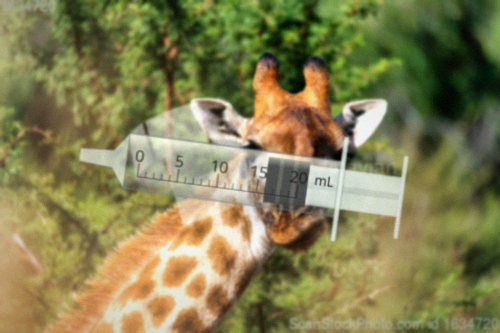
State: 16mL
